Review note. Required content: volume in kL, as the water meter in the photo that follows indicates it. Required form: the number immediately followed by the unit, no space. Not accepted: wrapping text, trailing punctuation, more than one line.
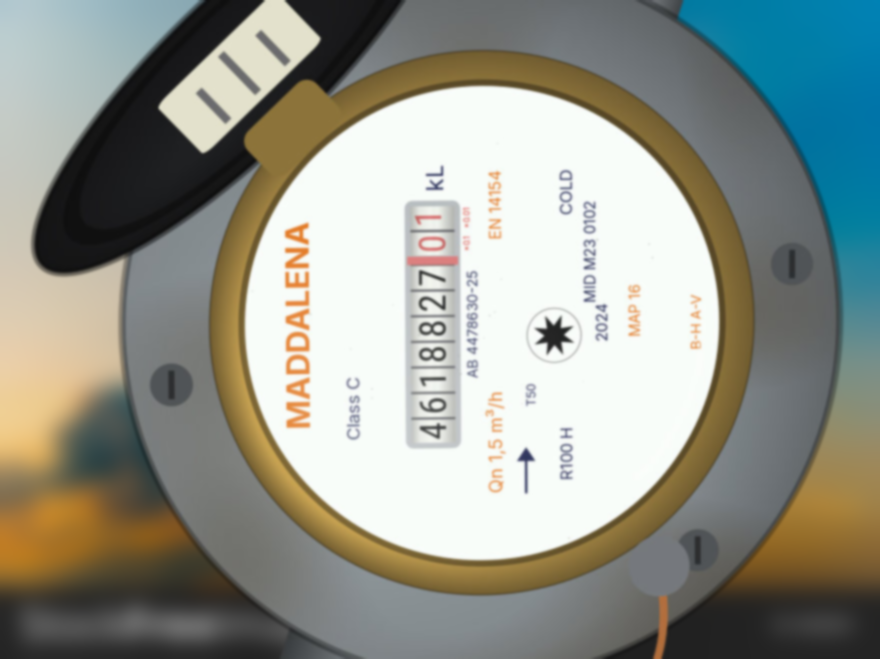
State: 4618827.01kL
